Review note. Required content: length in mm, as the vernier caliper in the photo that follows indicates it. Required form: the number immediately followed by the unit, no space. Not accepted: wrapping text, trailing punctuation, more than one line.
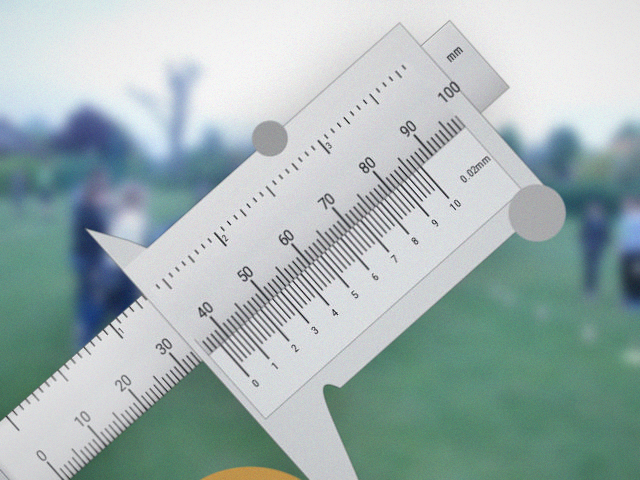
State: 38.0mm
